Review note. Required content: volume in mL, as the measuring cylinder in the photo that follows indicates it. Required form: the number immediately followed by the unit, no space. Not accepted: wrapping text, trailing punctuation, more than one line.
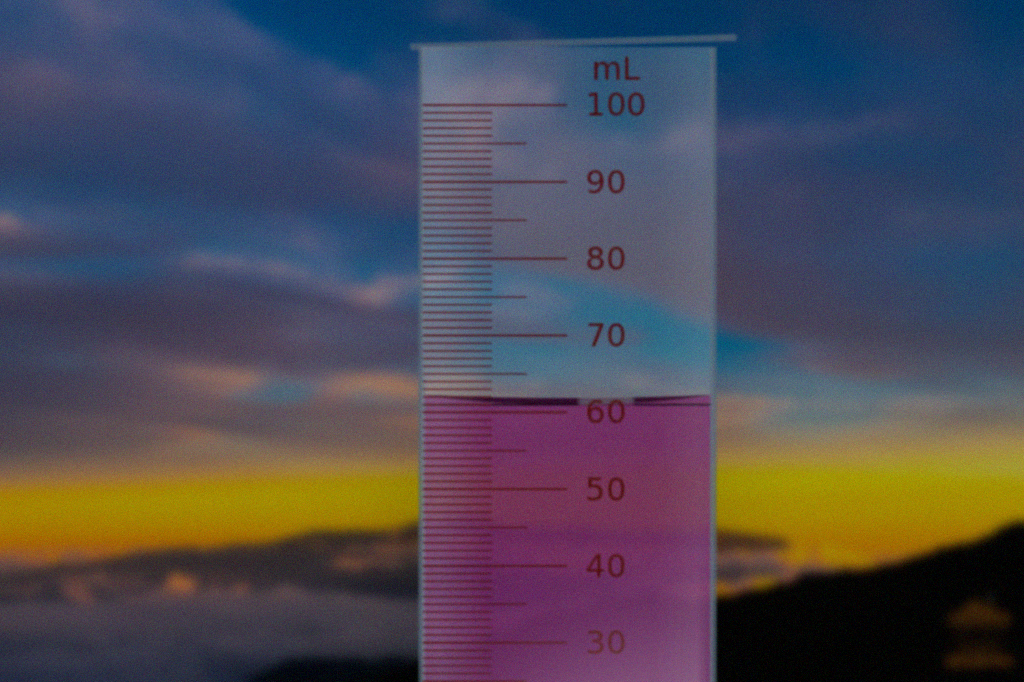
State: 61mL
